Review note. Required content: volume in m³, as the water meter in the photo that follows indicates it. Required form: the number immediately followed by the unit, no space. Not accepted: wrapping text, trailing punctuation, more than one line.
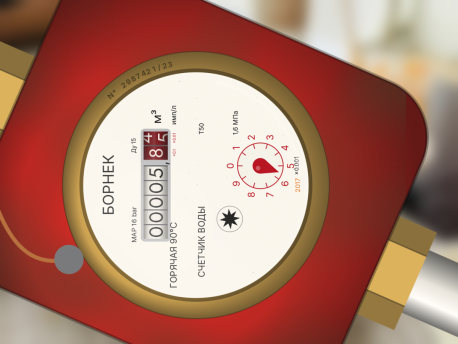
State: 5.845m³
